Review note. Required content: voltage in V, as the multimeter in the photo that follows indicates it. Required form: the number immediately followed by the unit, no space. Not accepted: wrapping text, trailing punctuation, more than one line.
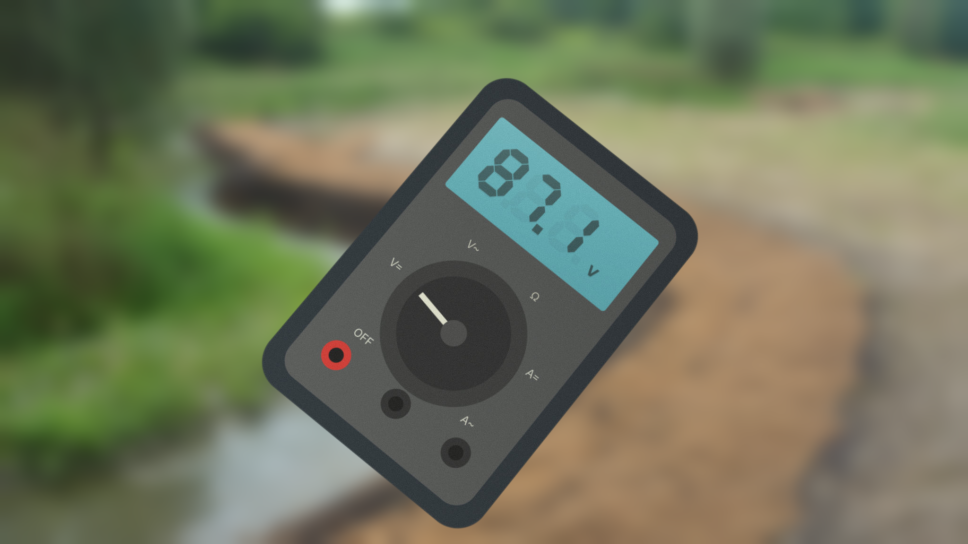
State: 87.1V
